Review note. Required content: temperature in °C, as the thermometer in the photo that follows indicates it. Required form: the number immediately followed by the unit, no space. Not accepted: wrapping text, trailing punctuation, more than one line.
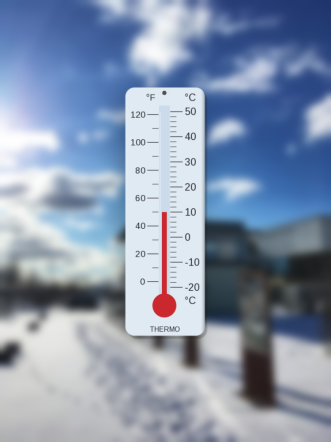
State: 10°C
